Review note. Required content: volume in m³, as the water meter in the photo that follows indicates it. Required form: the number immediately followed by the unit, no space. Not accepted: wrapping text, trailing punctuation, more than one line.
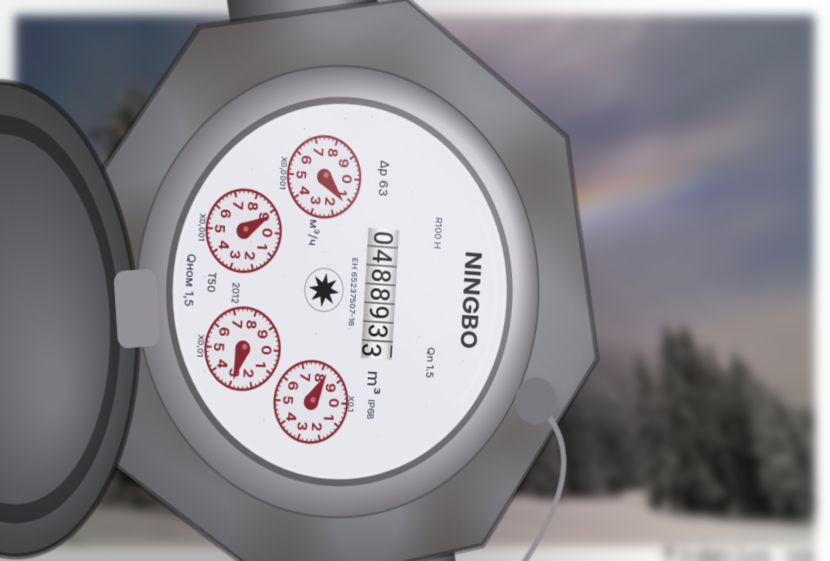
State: 488932.8291m³
